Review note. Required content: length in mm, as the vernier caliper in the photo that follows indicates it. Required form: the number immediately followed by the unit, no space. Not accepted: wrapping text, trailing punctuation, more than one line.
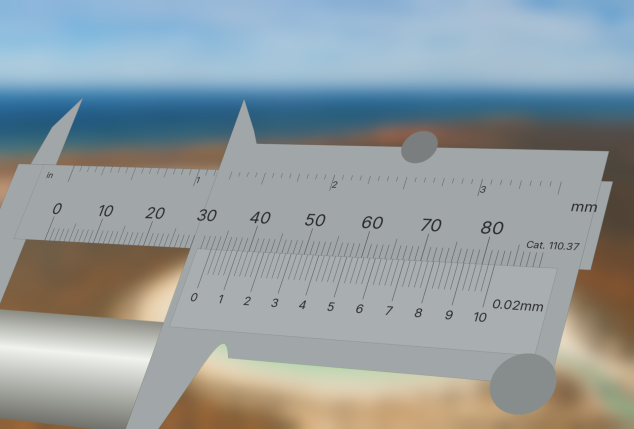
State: 33.0mm
